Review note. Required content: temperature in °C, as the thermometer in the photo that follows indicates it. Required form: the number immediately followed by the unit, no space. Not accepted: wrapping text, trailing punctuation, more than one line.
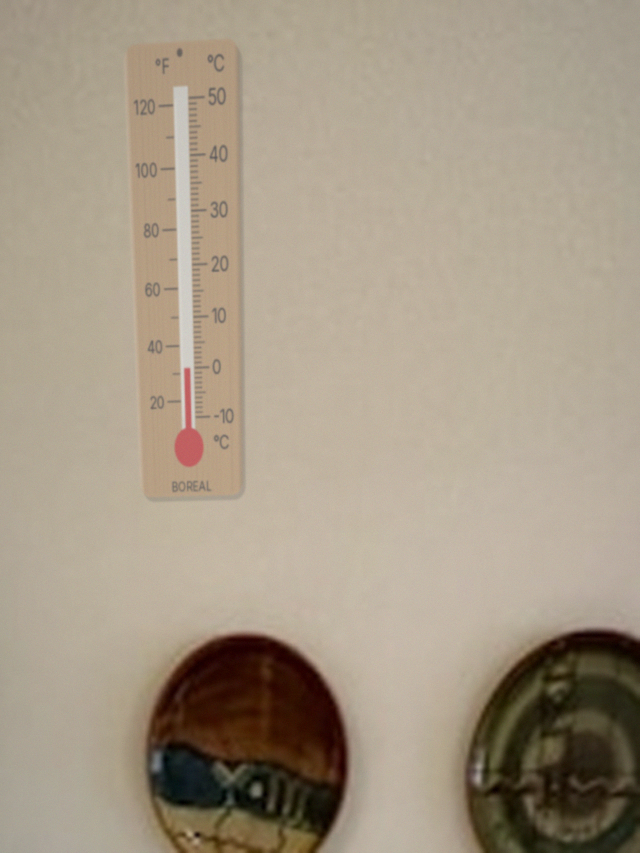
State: 0°C
